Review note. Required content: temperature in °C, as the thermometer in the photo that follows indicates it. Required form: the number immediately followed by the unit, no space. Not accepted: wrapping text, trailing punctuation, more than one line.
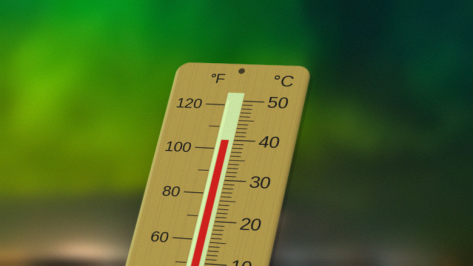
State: 40°C
